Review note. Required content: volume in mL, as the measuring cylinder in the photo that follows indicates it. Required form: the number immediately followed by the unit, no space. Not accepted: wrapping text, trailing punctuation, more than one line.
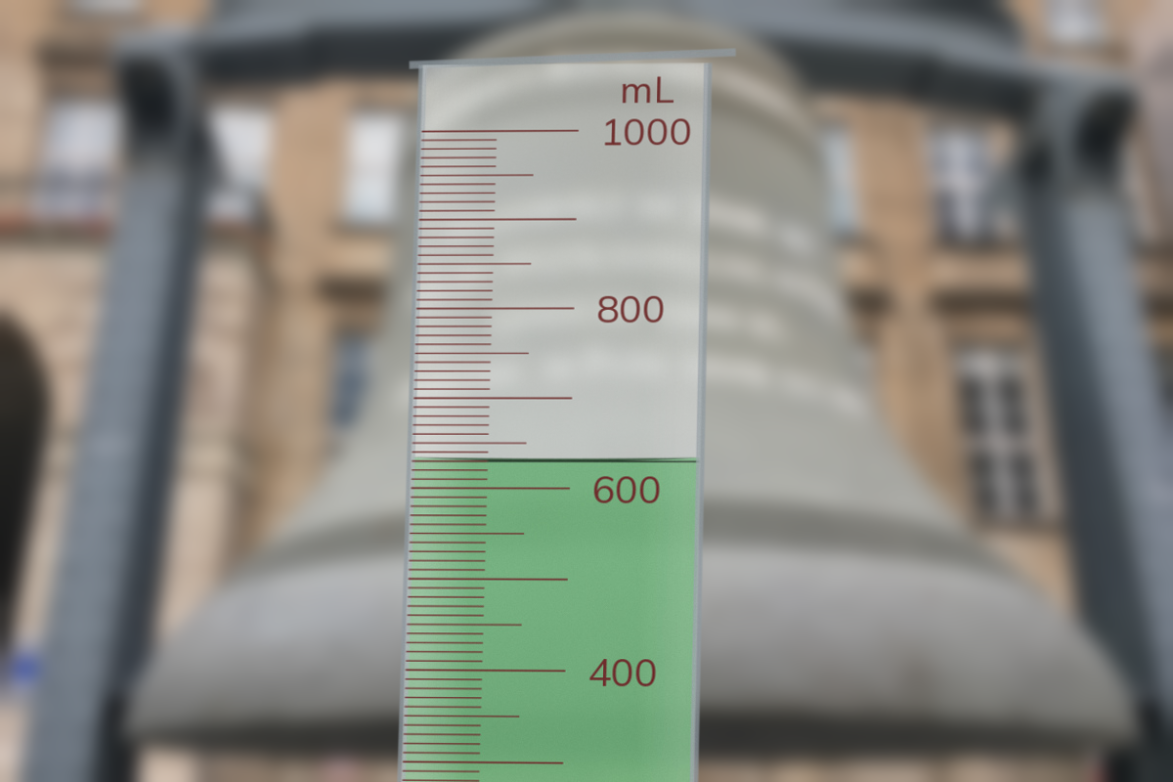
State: 630mL
